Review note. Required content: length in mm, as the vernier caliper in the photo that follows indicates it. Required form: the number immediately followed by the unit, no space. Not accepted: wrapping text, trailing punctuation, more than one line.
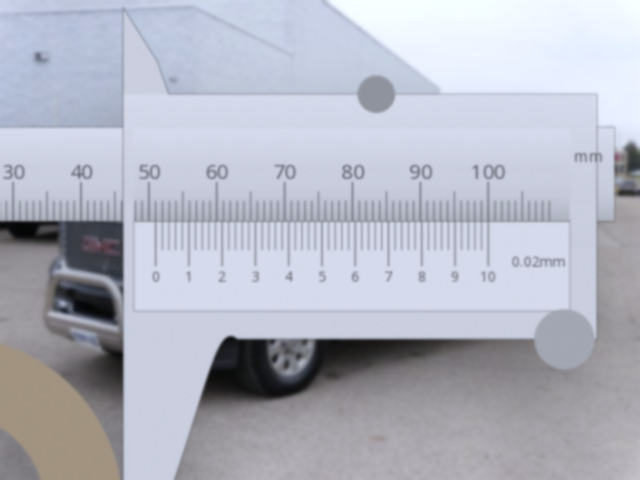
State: 51.0mm
